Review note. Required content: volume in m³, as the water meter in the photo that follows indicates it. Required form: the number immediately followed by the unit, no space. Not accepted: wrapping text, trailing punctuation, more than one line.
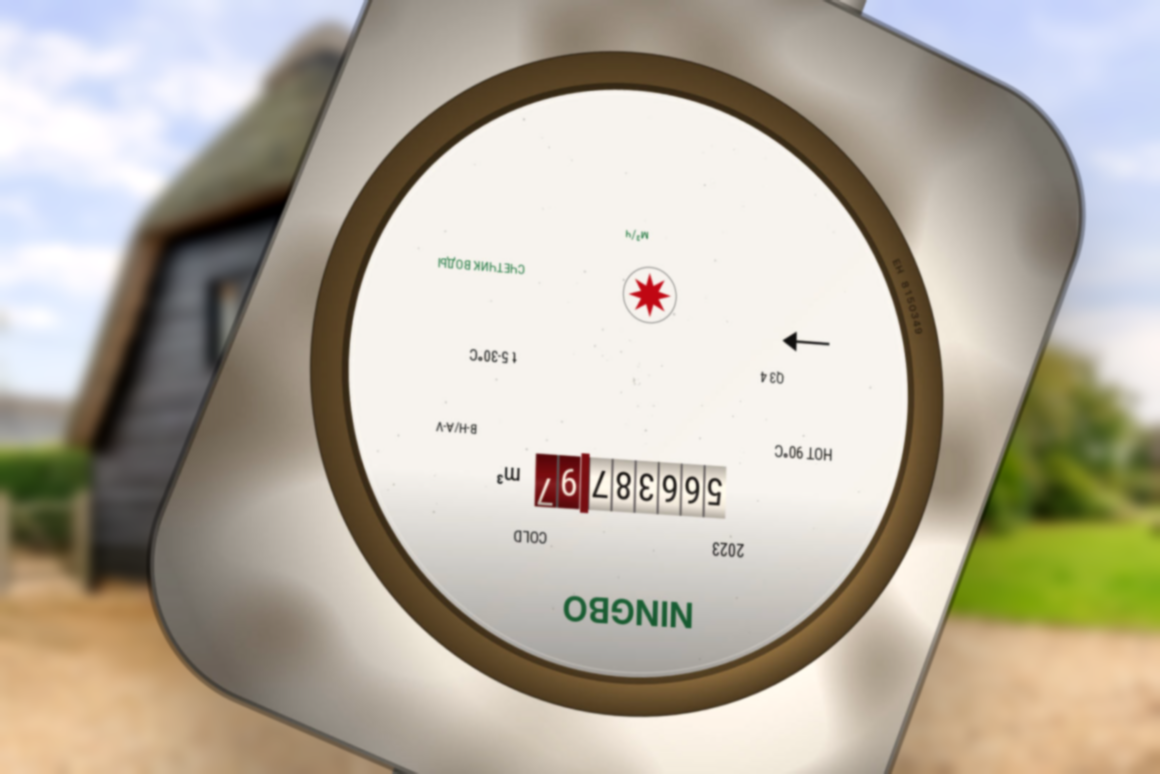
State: 566387.97m³
